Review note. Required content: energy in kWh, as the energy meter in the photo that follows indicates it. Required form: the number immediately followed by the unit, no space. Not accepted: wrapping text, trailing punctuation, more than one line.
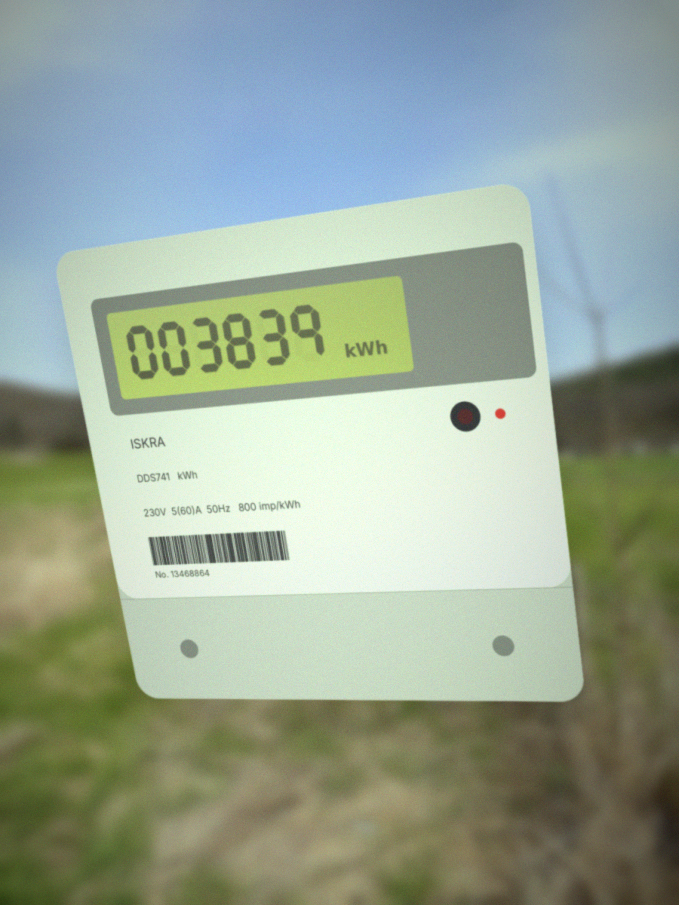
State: 3839kWh
